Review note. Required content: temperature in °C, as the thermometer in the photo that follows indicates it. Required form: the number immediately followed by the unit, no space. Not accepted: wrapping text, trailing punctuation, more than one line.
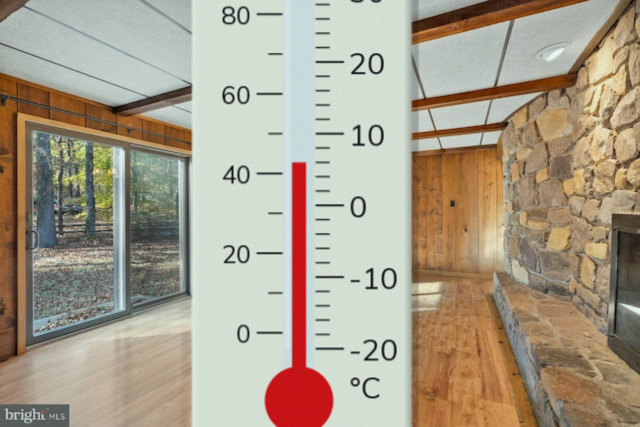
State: 6°C
